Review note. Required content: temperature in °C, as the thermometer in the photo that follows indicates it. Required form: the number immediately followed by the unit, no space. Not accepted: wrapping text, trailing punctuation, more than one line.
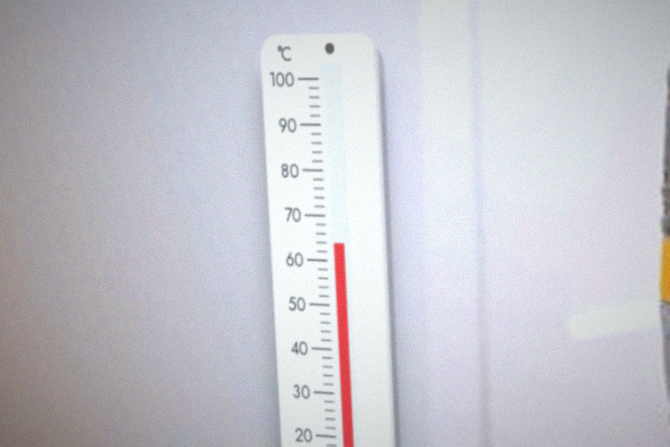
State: 64°C
